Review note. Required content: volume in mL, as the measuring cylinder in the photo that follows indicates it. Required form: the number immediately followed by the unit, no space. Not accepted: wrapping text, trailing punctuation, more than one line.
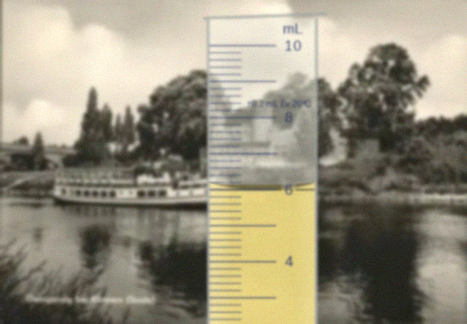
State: 6mL
